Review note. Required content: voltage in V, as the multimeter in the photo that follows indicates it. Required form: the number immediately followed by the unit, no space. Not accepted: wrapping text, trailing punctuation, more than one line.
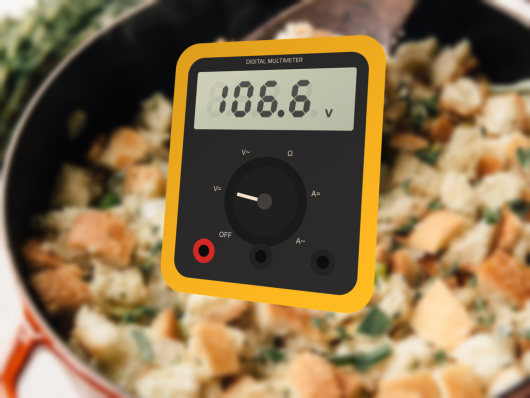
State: 106.6V
